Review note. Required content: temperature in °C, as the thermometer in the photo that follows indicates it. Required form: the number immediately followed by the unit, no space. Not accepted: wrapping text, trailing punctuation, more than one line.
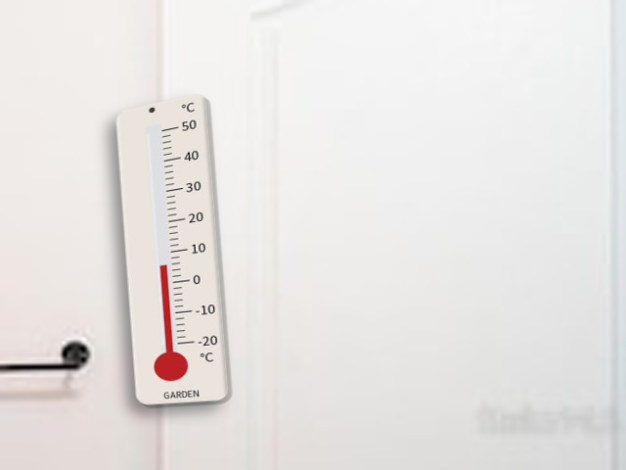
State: 6°C
